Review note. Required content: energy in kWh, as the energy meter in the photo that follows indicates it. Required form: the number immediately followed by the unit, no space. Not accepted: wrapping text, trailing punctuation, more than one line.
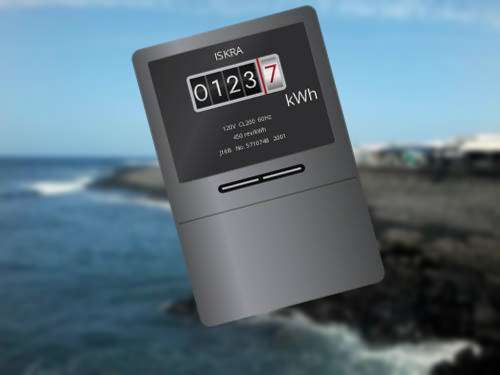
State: 123.7kWh
